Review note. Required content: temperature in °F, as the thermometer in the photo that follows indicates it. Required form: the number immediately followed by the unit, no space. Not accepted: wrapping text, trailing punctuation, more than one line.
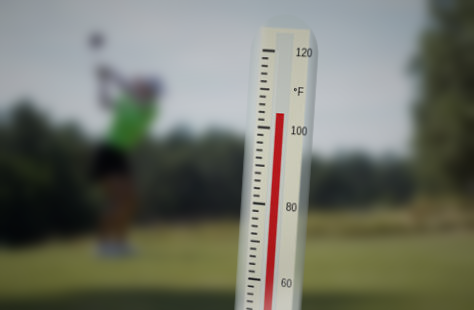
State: 104°F
